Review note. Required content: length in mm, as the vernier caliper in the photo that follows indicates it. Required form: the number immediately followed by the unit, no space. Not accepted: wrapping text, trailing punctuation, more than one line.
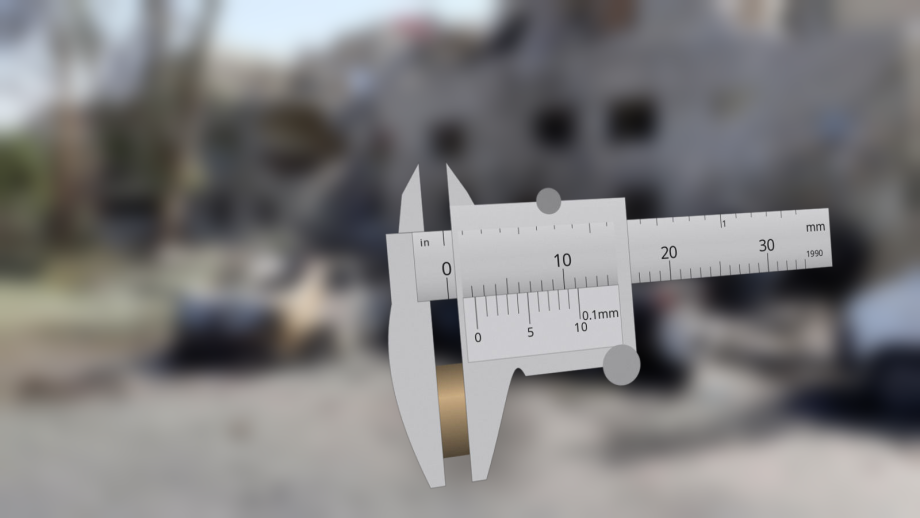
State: 2.2mm
